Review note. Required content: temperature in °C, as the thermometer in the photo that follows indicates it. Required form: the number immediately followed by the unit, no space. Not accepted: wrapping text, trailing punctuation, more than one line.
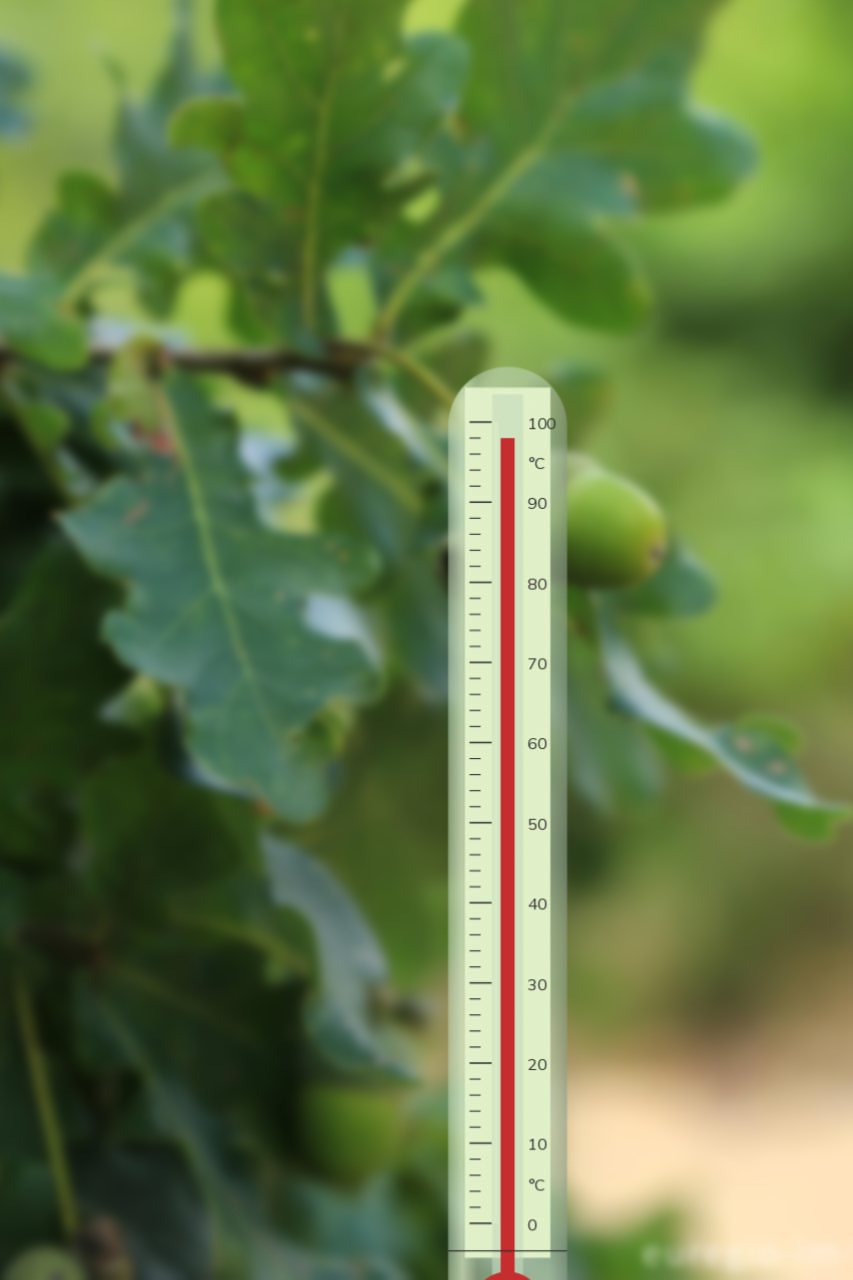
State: 98°C
